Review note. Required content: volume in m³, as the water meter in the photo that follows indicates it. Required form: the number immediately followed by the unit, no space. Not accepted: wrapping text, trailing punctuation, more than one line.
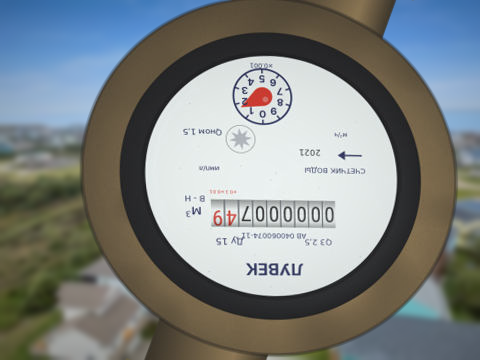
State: 7.491m³
